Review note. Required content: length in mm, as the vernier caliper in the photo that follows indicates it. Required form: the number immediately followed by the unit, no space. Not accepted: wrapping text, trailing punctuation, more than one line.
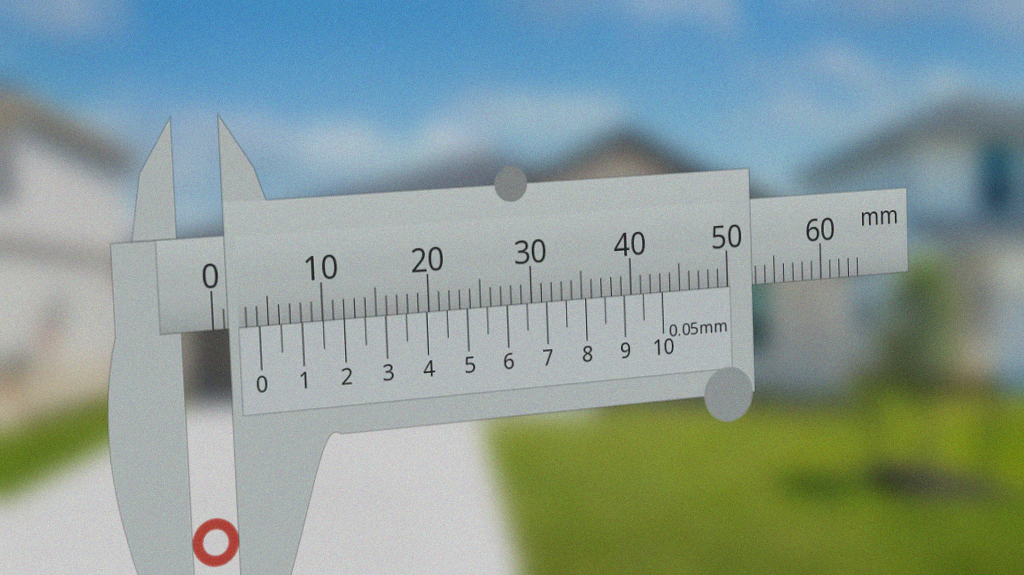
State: 4.2mm
